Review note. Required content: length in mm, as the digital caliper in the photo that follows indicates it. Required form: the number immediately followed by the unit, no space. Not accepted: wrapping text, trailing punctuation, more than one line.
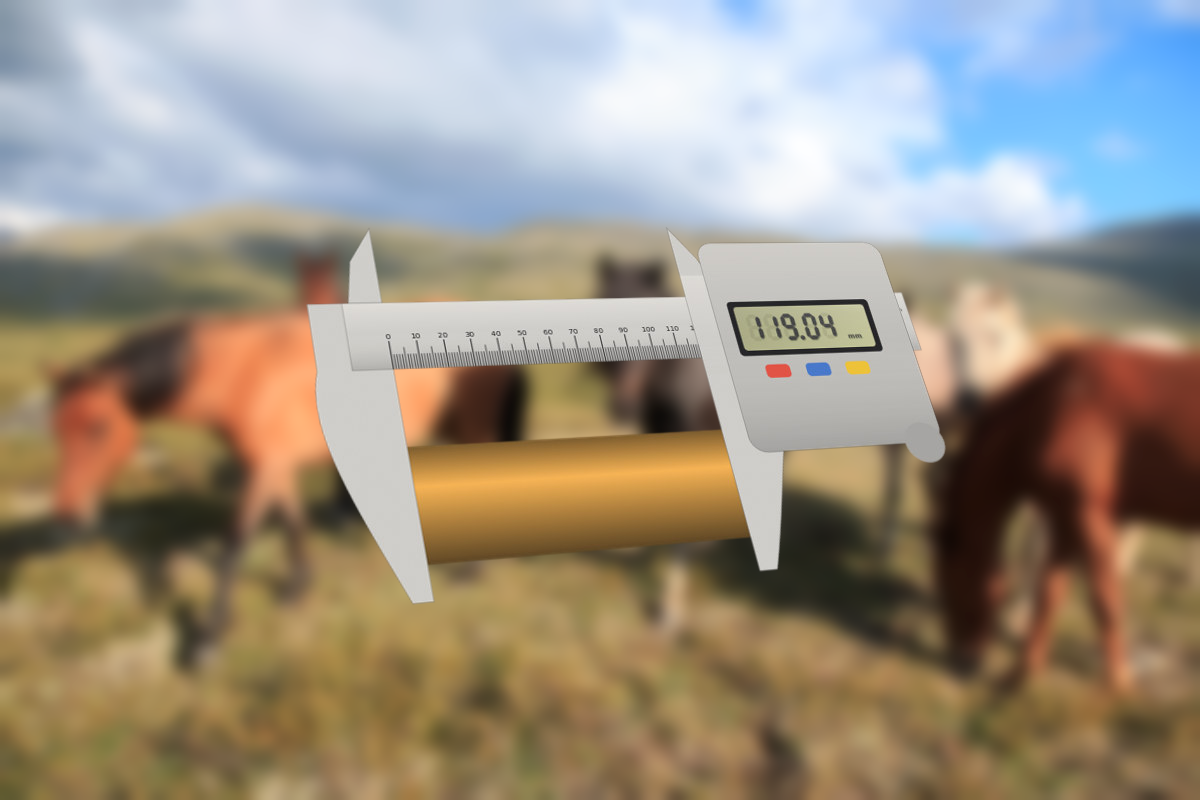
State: 119.04mm
